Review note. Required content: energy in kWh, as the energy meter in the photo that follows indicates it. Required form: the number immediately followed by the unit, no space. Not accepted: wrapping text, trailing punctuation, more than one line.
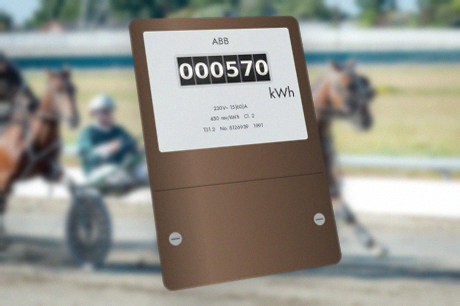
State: 570kWh
